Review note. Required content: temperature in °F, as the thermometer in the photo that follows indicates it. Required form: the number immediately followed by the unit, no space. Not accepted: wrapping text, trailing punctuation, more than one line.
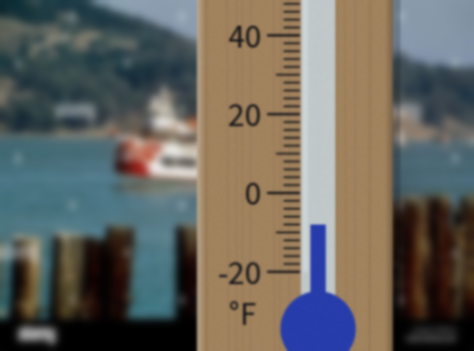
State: -8°F
